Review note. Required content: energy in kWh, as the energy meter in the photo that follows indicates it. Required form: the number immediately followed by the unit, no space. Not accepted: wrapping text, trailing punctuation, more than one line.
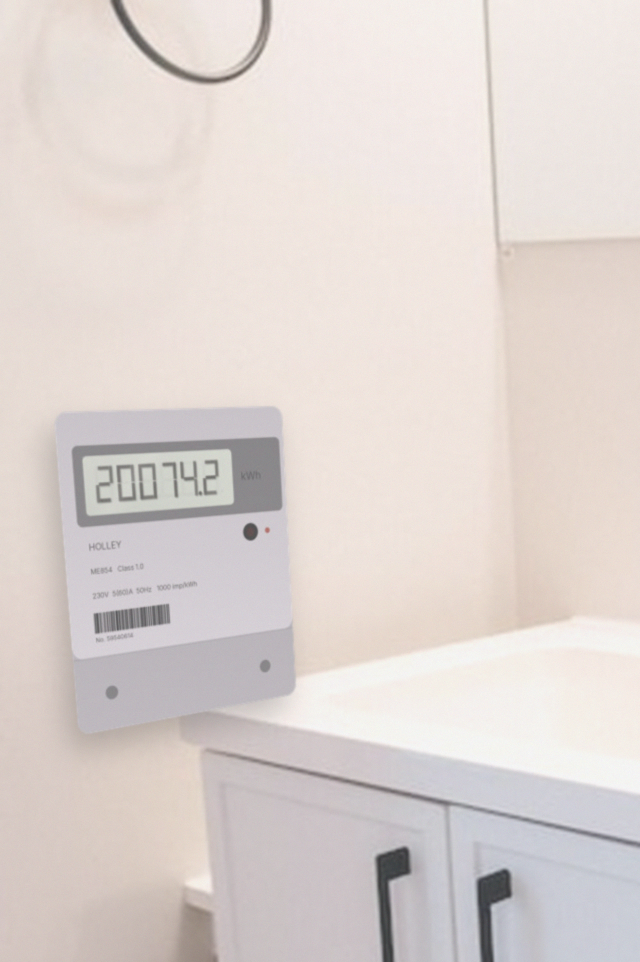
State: 20074.2kWh
